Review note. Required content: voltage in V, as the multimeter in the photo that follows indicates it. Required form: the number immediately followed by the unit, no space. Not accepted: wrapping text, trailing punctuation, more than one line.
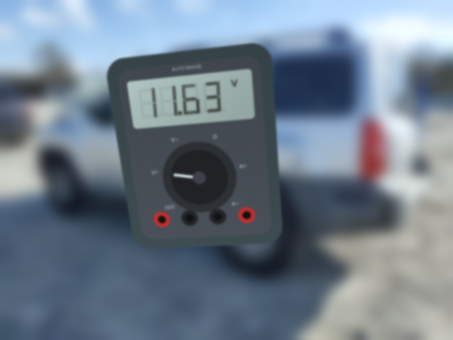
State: 11.63V
